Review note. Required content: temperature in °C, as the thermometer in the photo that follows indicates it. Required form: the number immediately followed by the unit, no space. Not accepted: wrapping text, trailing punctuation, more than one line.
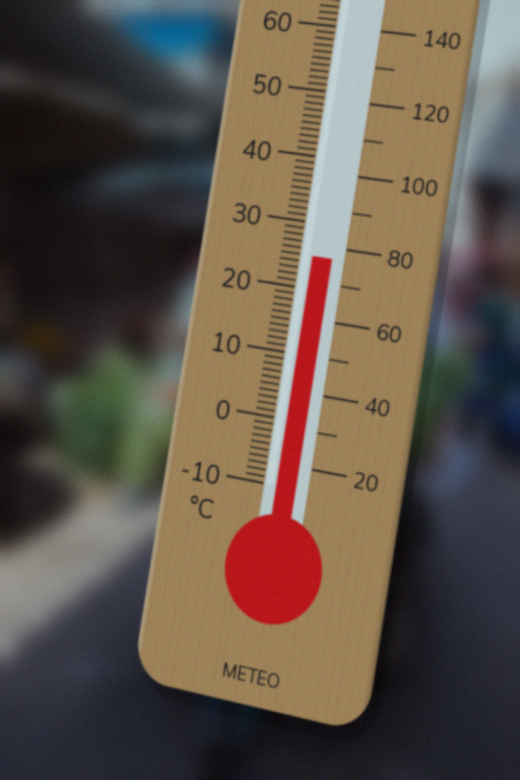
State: 25°C
